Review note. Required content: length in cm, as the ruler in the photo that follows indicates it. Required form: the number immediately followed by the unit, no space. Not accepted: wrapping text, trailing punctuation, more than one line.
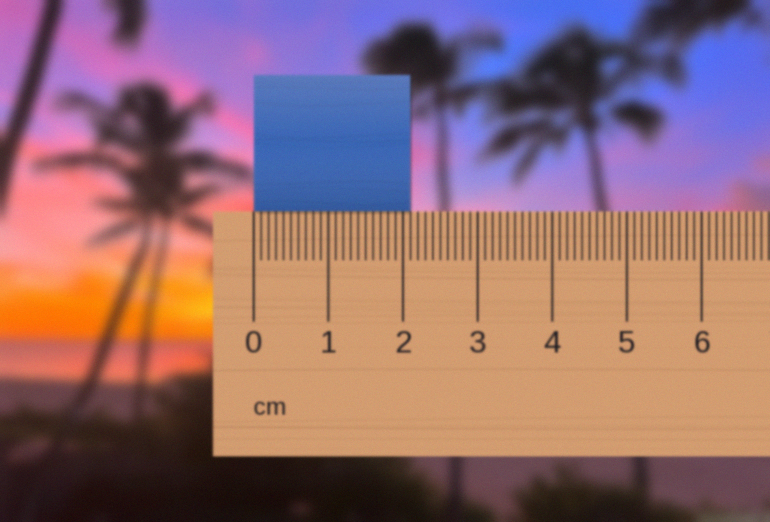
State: 2.1cm
